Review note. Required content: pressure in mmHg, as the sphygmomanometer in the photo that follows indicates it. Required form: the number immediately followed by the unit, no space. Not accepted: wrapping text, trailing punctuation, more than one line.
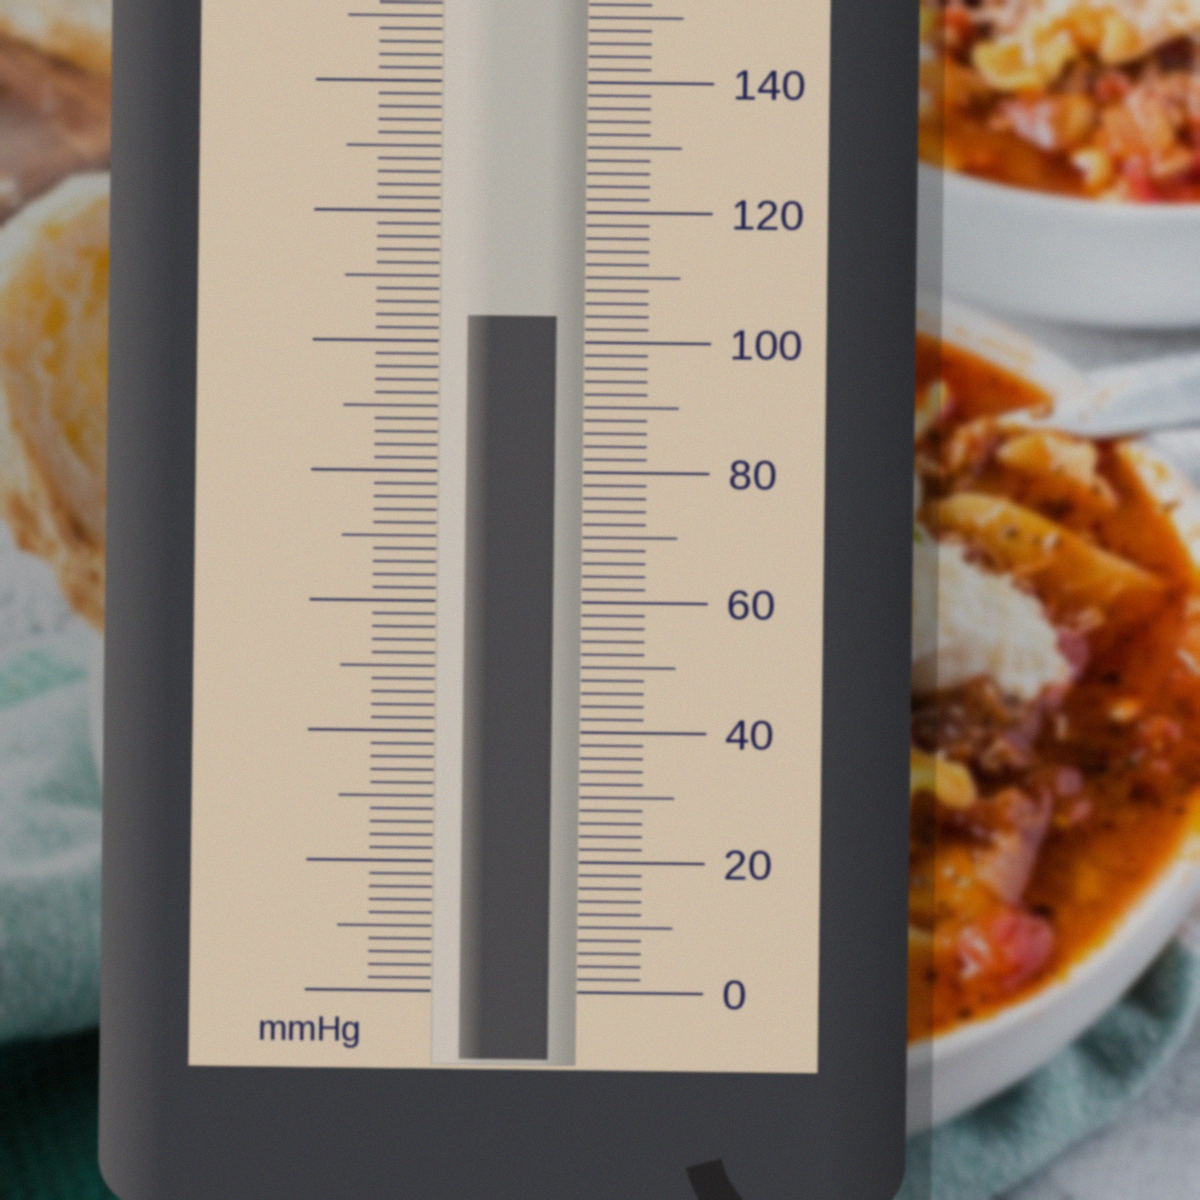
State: 104mmHg
